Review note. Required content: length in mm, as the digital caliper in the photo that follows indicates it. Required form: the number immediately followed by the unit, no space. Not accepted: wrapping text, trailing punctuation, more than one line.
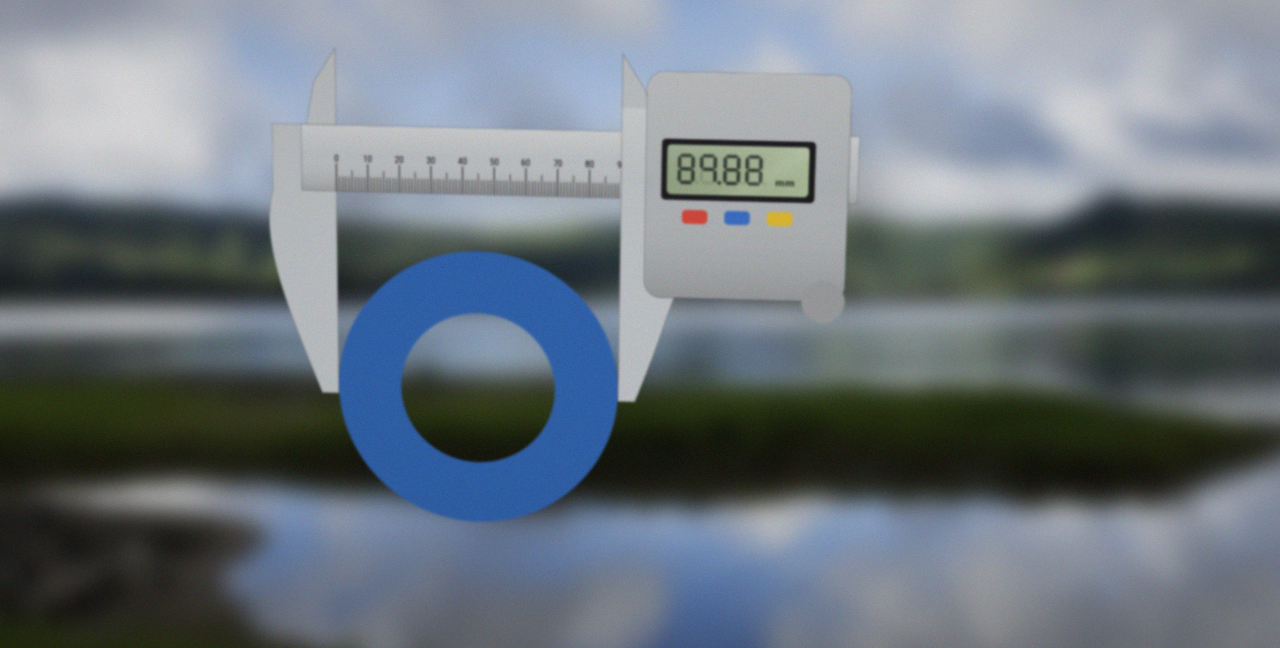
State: 89.88mm
